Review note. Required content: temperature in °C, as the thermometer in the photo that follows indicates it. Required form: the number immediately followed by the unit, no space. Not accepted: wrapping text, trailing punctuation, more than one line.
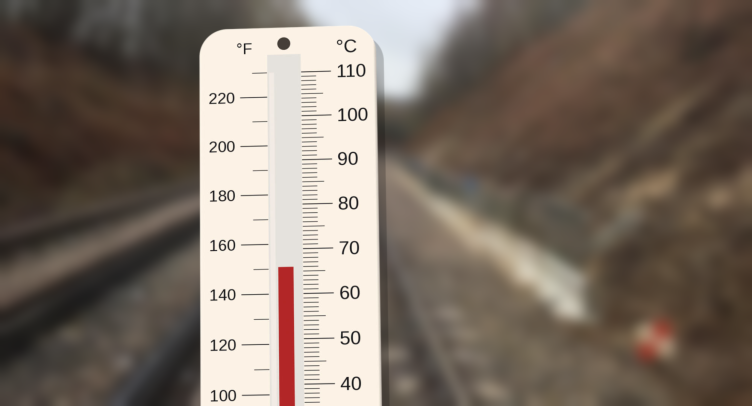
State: 66°C
